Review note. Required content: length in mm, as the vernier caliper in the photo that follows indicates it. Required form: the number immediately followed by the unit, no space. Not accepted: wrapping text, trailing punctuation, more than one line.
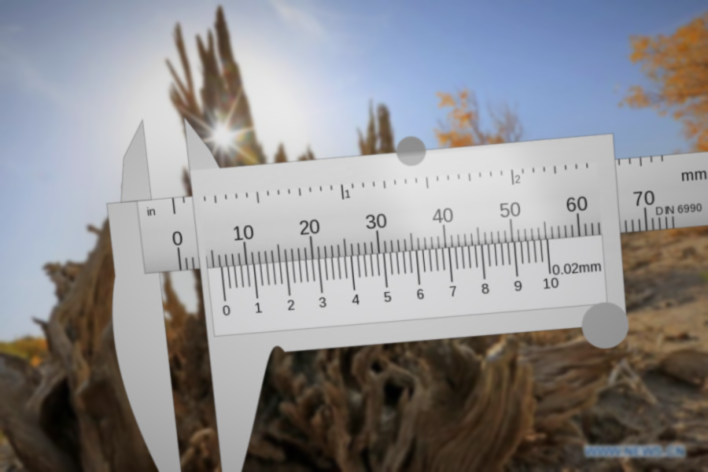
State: 6.2mm
